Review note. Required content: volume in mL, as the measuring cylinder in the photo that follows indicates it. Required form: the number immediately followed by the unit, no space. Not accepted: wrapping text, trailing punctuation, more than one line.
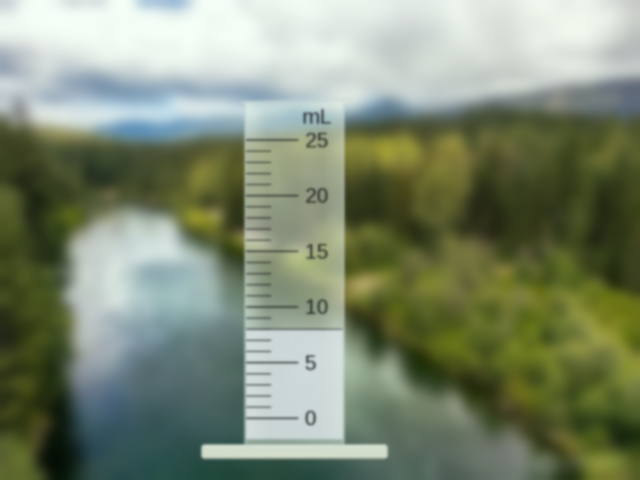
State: 8mL
